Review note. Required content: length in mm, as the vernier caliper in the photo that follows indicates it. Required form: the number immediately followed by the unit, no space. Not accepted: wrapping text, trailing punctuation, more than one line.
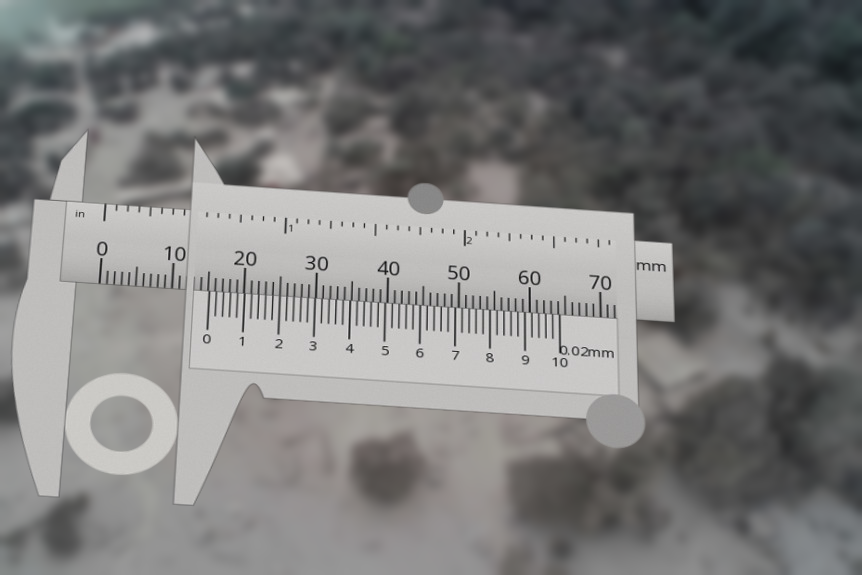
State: 15.2mm
